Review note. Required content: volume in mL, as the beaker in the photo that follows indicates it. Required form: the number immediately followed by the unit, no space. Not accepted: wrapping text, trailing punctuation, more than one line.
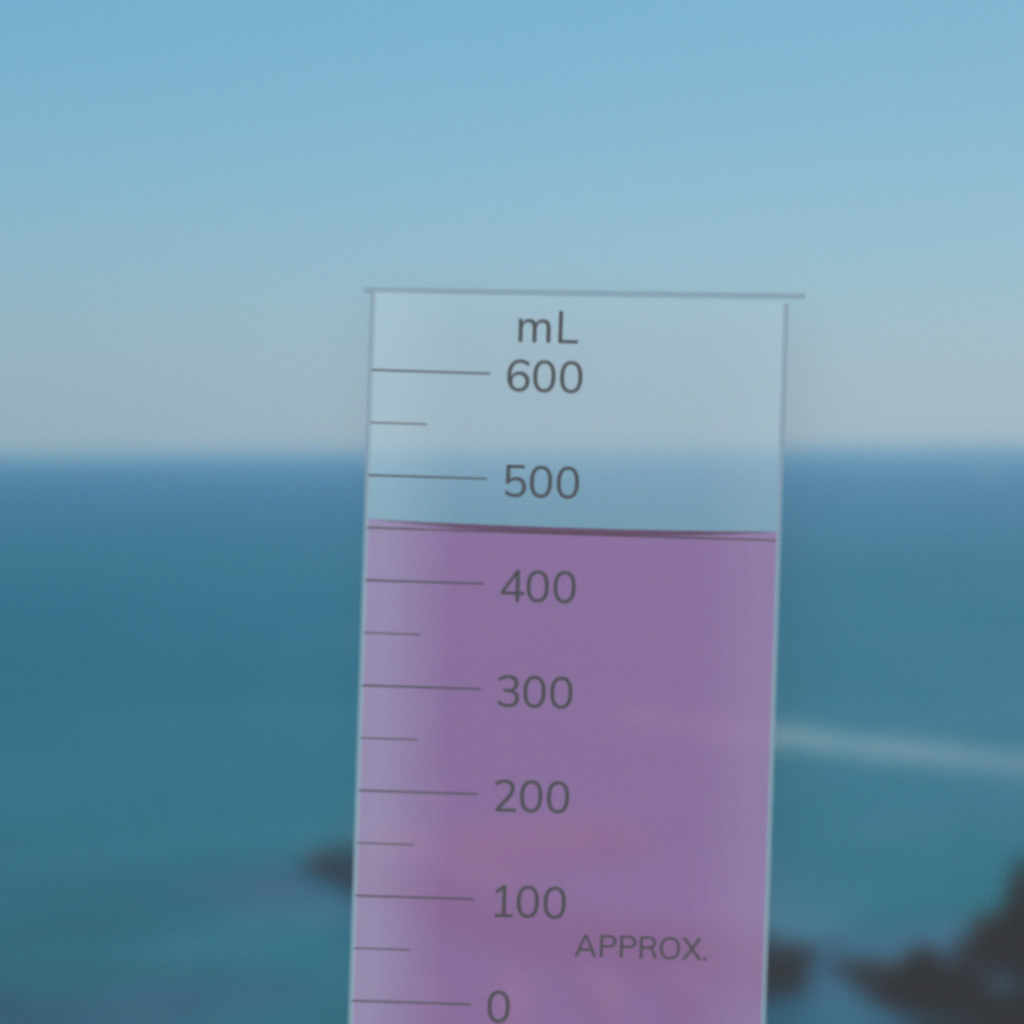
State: 450mL
